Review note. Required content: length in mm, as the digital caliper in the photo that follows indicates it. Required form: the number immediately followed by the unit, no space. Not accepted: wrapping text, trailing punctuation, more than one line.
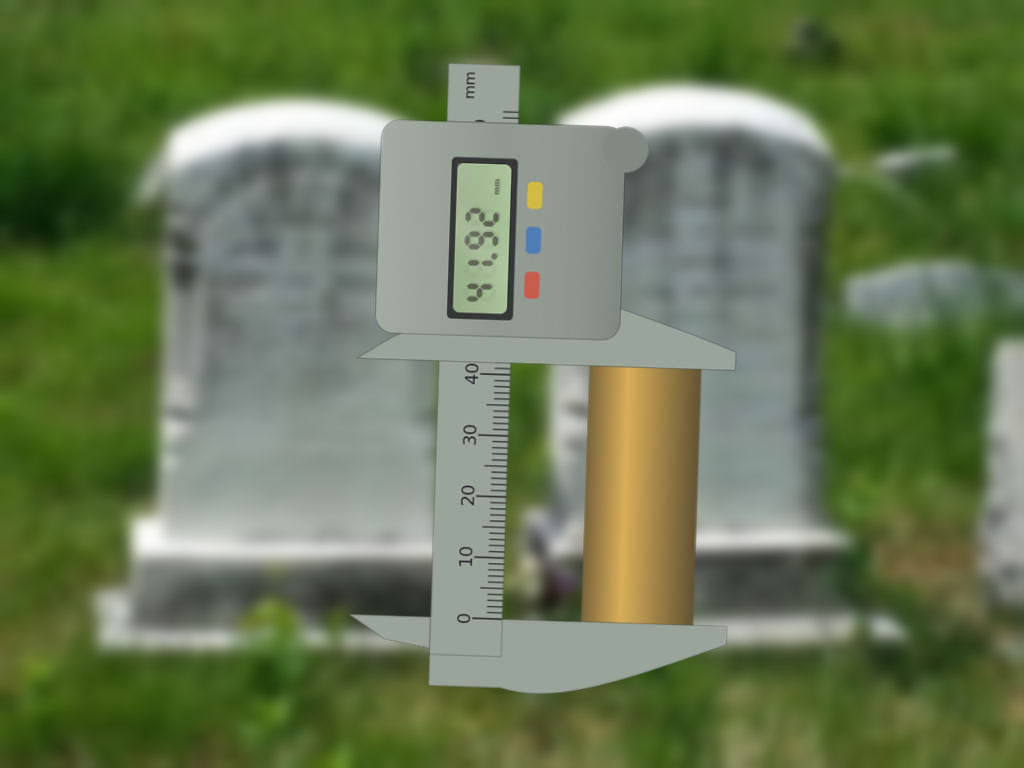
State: 41.92mm
